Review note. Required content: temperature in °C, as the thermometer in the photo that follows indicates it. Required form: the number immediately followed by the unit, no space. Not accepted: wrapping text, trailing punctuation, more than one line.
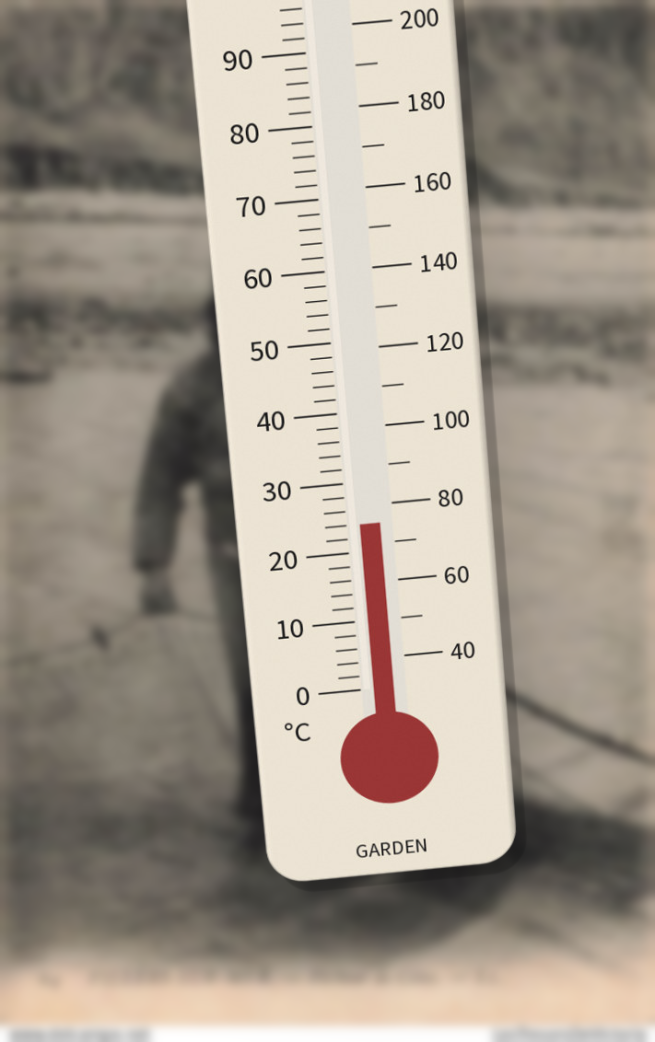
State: 24°C
